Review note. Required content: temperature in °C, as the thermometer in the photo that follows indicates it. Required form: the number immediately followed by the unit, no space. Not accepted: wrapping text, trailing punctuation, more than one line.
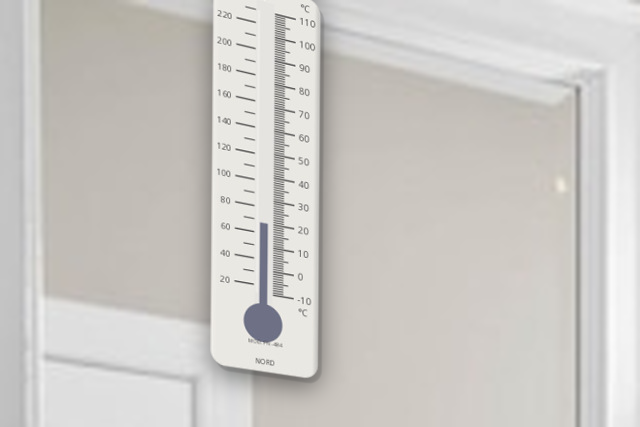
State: 20°C
